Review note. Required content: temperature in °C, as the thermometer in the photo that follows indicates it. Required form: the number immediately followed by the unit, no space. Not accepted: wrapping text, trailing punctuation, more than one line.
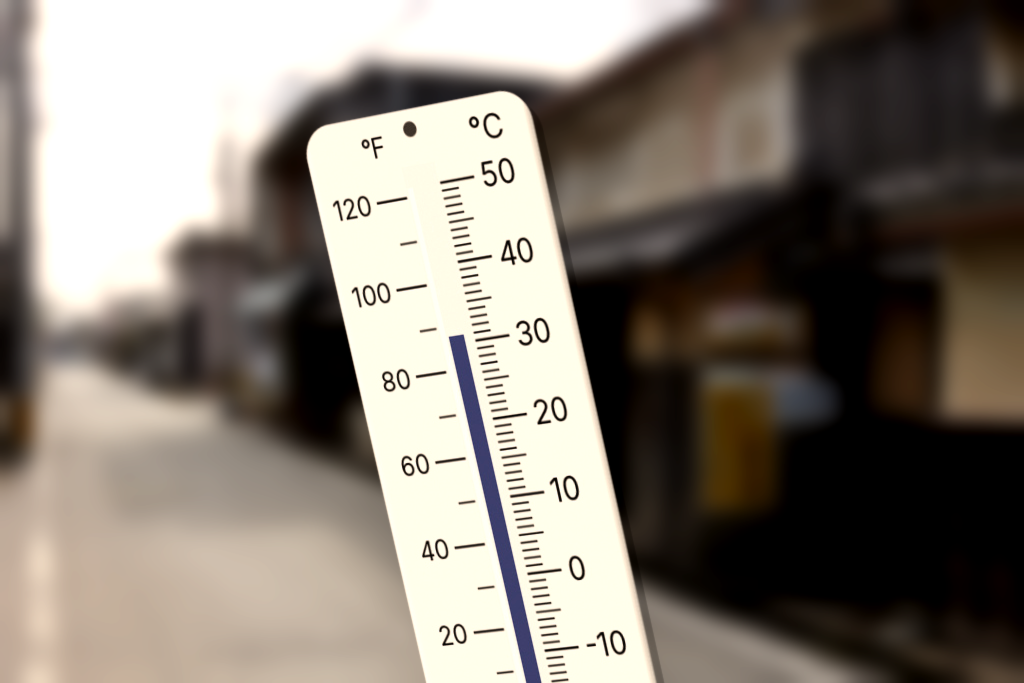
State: 31°C
